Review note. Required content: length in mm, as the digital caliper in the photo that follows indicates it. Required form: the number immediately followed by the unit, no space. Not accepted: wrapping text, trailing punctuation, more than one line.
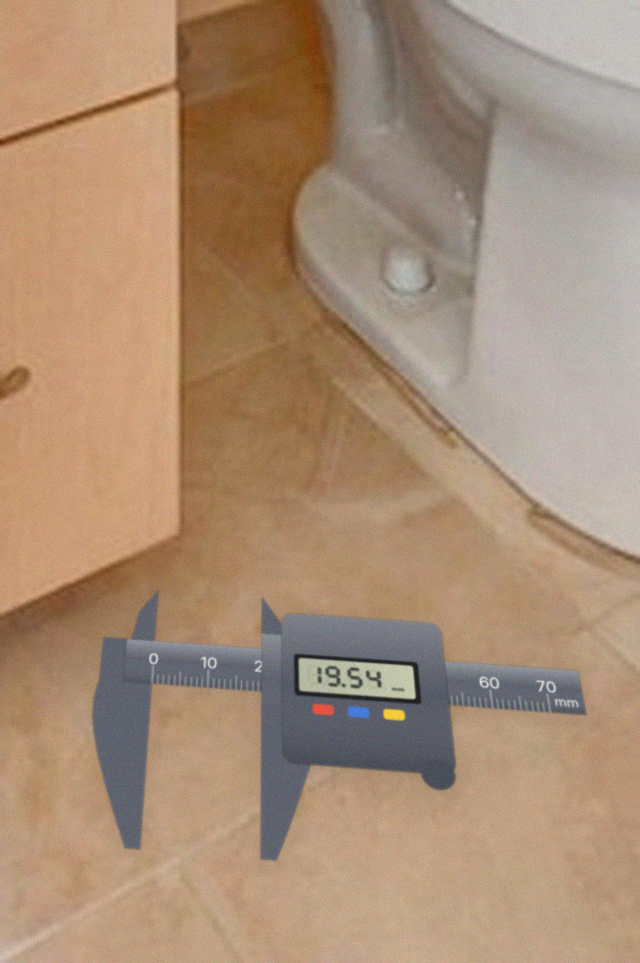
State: 19.54mm
